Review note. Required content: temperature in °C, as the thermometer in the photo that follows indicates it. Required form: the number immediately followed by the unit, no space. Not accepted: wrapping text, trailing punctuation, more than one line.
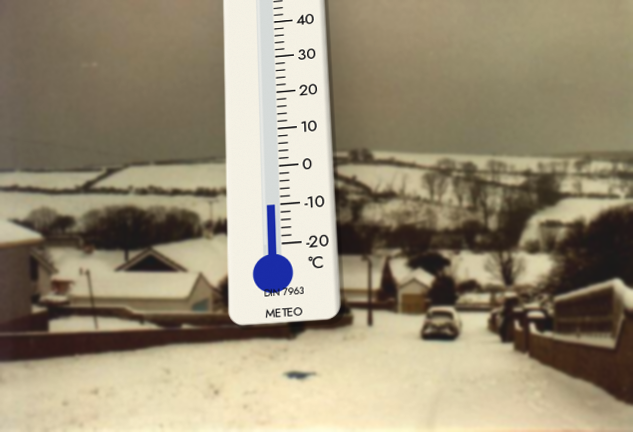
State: -10°C
